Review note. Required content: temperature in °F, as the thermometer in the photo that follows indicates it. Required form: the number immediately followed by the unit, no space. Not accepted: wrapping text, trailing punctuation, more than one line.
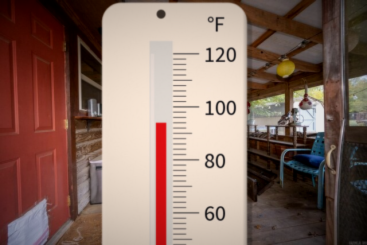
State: 94°F
